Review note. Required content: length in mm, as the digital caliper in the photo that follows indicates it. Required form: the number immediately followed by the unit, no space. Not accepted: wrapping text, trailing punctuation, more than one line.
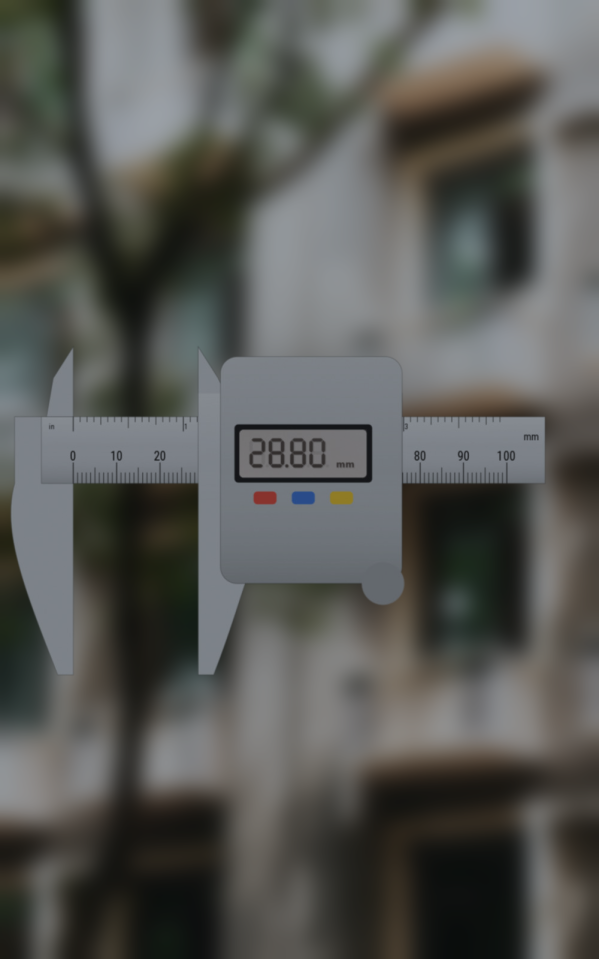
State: 28.80mm
